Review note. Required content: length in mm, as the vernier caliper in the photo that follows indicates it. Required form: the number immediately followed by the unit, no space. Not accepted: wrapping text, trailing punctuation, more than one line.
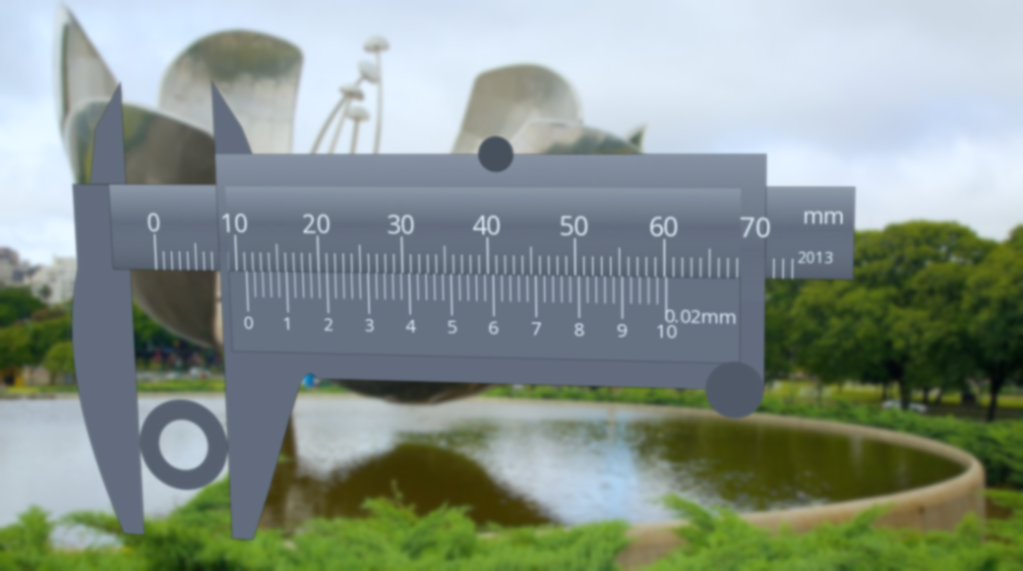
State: 11.2mm
